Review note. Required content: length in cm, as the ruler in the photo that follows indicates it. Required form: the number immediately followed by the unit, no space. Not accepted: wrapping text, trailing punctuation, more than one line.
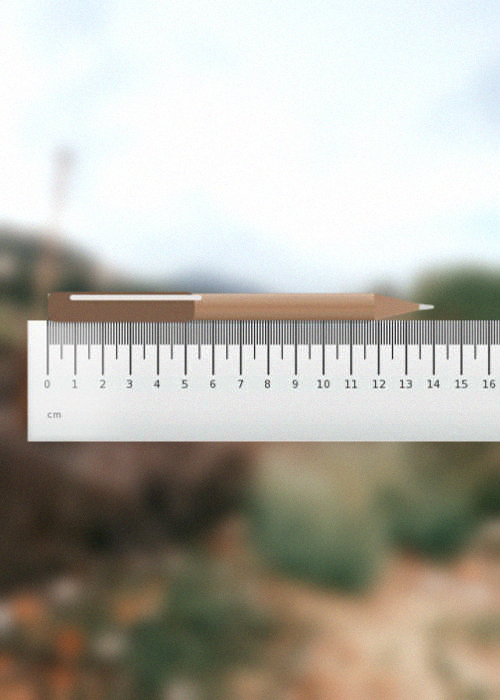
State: 14cm
